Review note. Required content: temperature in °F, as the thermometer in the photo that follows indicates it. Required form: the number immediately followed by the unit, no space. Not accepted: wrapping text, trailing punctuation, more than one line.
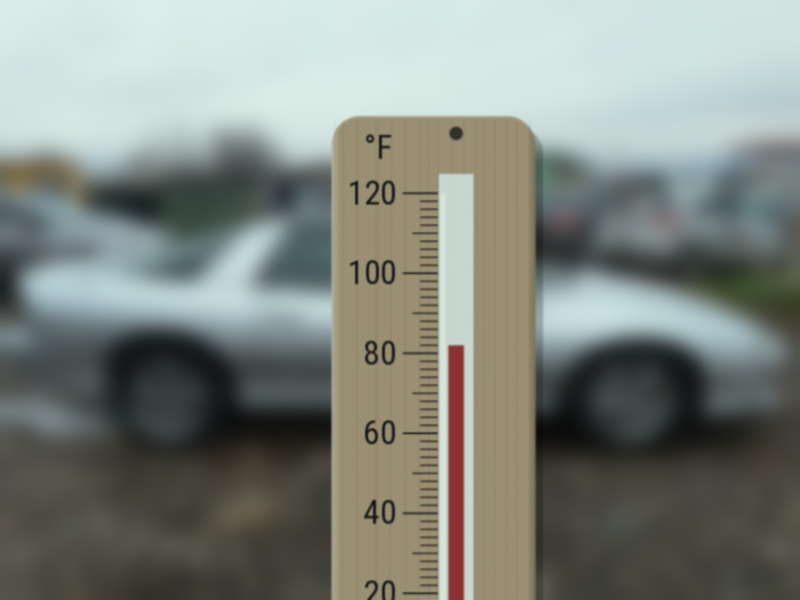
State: 82°F
